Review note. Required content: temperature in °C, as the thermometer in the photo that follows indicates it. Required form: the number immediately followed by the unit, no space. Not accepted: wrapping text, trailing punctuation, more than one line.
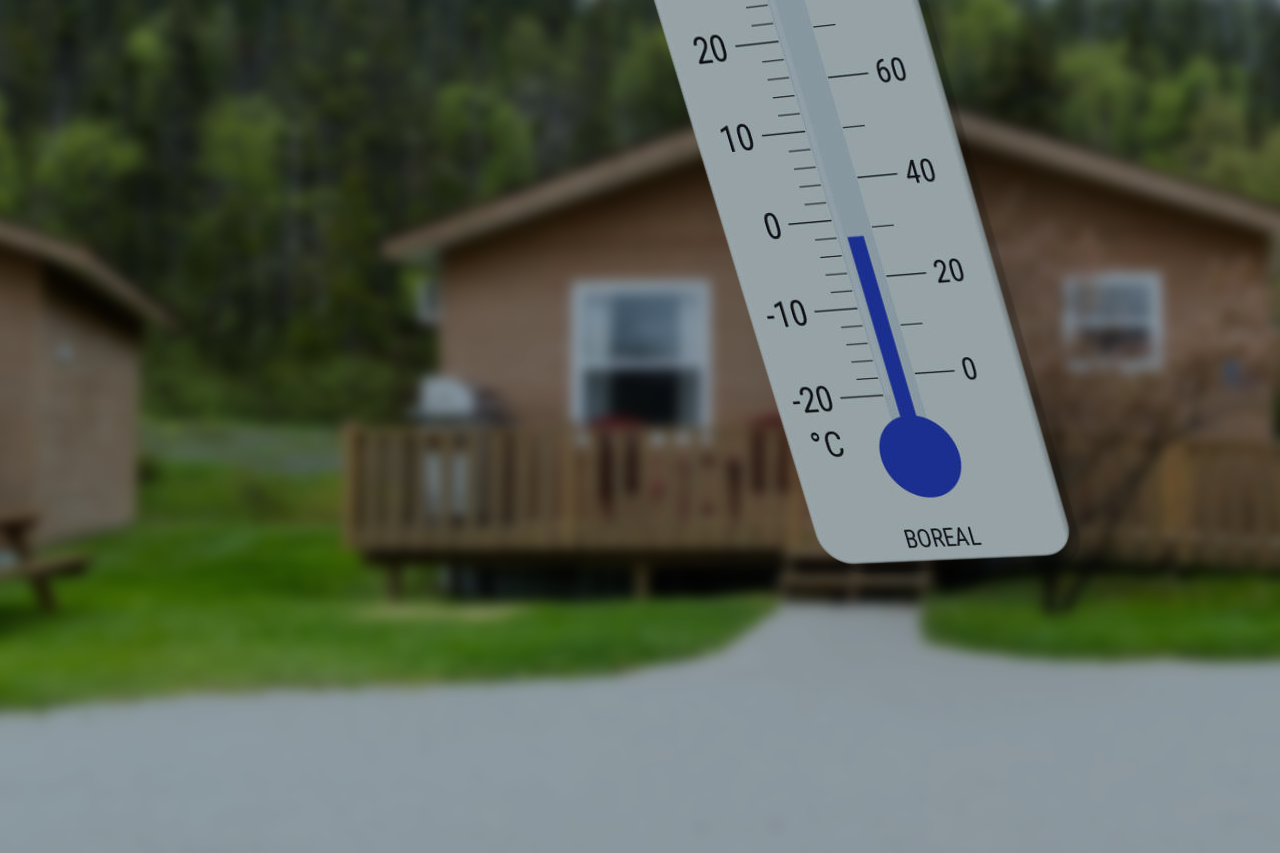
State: -2°C
